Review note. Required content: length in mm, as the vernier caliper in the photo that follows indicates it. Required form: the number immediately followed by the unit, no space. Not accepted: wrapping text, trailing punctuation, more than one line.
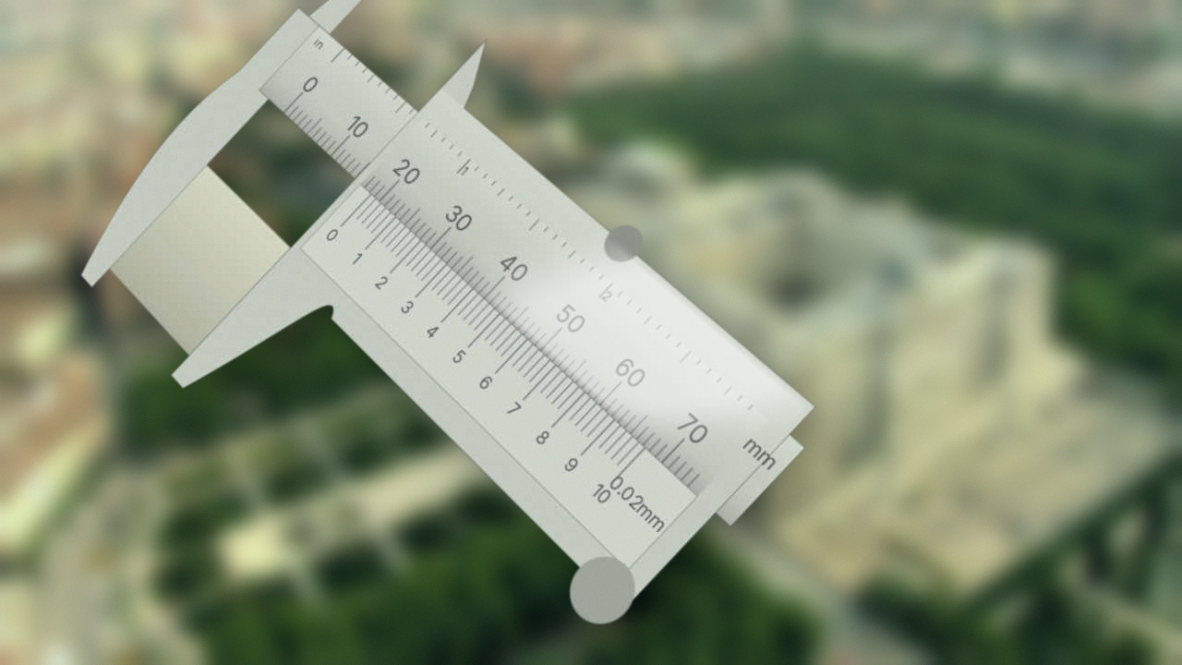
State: 18.4mm
